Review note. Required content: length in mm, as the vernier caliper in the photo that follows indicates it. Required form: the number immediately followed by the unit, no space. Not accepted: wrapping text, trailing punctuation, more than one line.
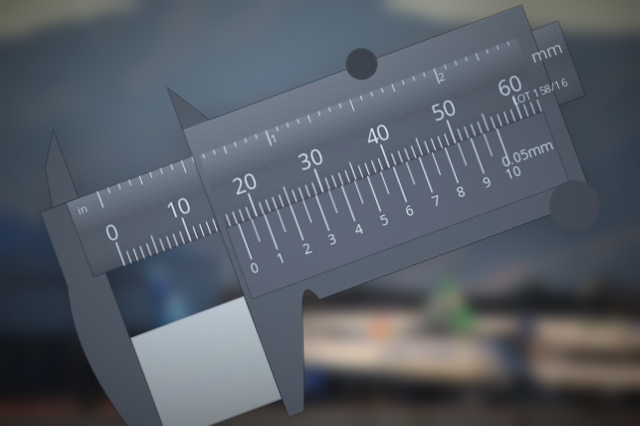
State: 17.2mm
